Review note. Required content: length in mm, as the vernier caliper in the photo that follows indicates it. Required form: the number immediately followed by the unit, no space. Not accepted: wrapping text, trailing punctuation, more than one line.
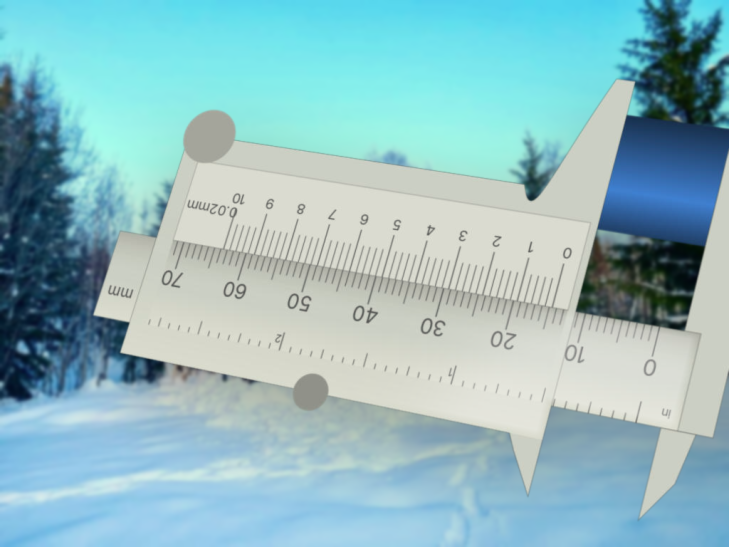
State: 14.6mm
